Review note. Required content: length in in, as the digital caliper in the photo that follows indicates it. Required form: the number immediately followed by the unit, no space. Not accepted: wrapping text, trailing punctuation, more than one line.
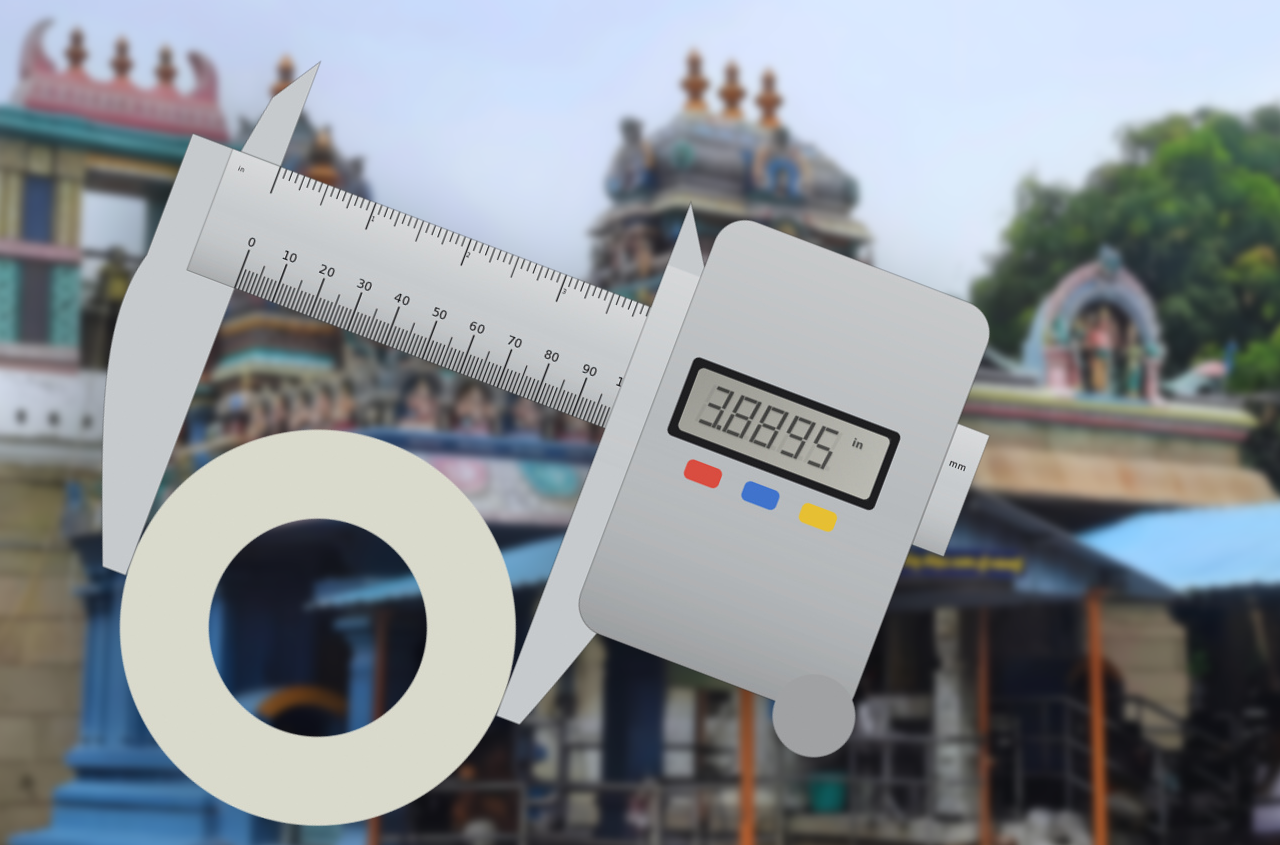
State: 3.8895in
